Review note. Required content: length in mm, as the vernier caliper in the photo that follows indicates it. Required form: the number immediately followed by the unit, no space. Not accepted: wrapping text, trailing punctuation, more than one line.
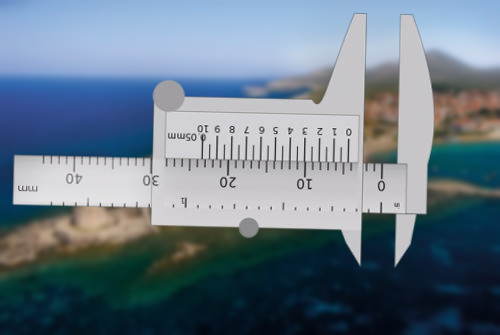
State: 4.4mm
